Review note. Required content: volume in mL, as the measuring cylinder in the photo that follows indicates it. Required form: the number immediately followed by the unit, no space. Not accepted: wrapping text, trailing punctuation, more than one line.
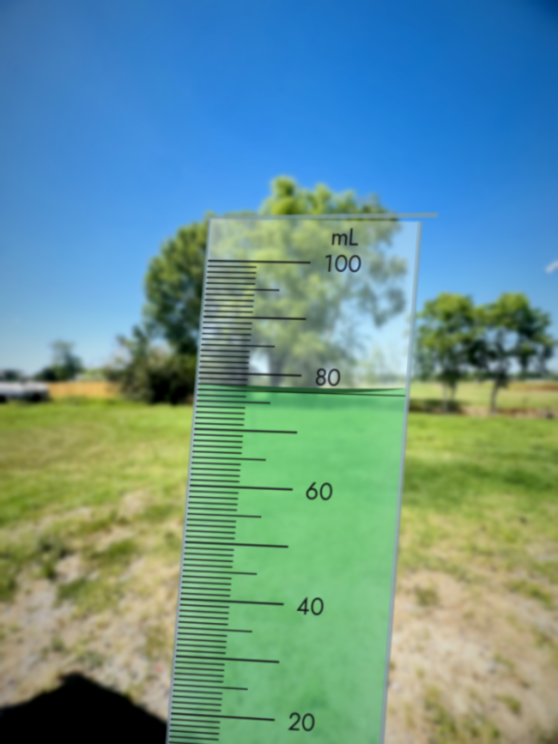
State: 77mL
